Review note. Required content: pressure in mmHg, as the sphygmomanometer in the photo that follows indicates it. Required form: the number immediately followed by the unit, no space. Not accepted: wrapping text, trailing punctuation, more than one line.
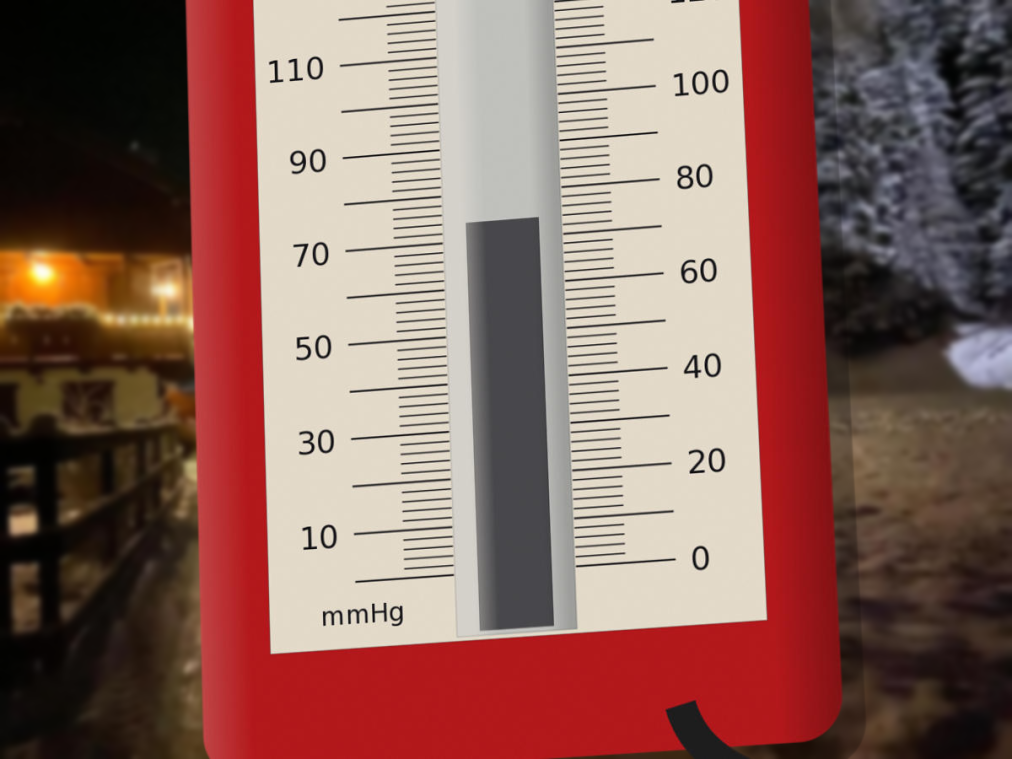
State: 74mmHg
